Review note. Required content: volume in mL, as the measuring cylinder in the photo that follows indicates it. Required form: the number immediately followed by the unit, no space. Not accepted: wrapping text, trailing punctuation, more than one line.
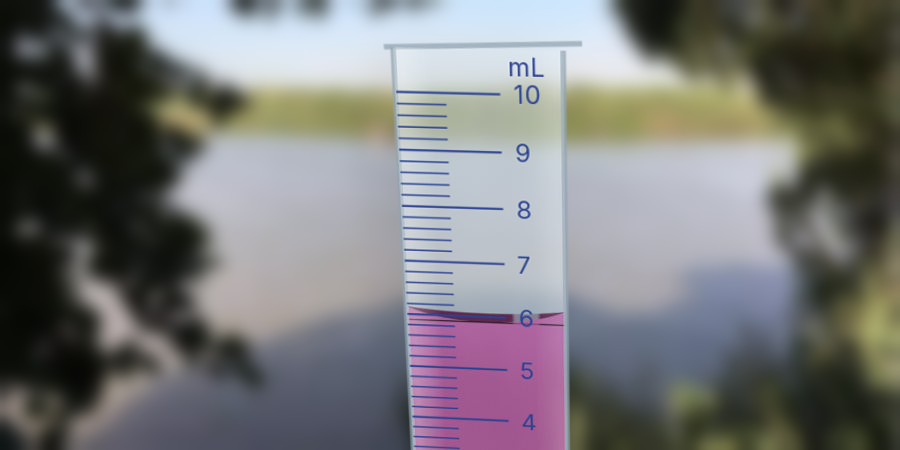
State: 5.9mL
